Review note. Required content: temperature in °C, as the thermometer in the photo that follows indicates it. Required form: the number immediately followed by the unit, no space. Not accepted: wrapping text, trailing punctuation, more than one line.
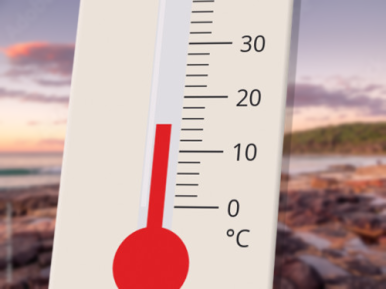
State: 15°C
